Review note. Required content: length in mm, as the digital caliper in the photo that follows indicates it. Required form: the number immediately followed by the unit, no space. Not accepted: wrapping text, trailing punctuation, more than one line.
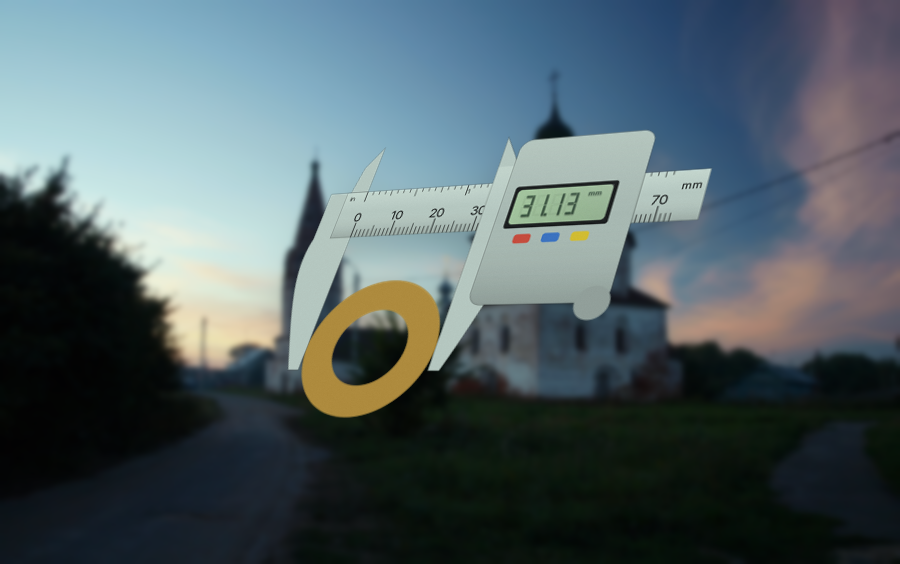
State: 31.13mm
